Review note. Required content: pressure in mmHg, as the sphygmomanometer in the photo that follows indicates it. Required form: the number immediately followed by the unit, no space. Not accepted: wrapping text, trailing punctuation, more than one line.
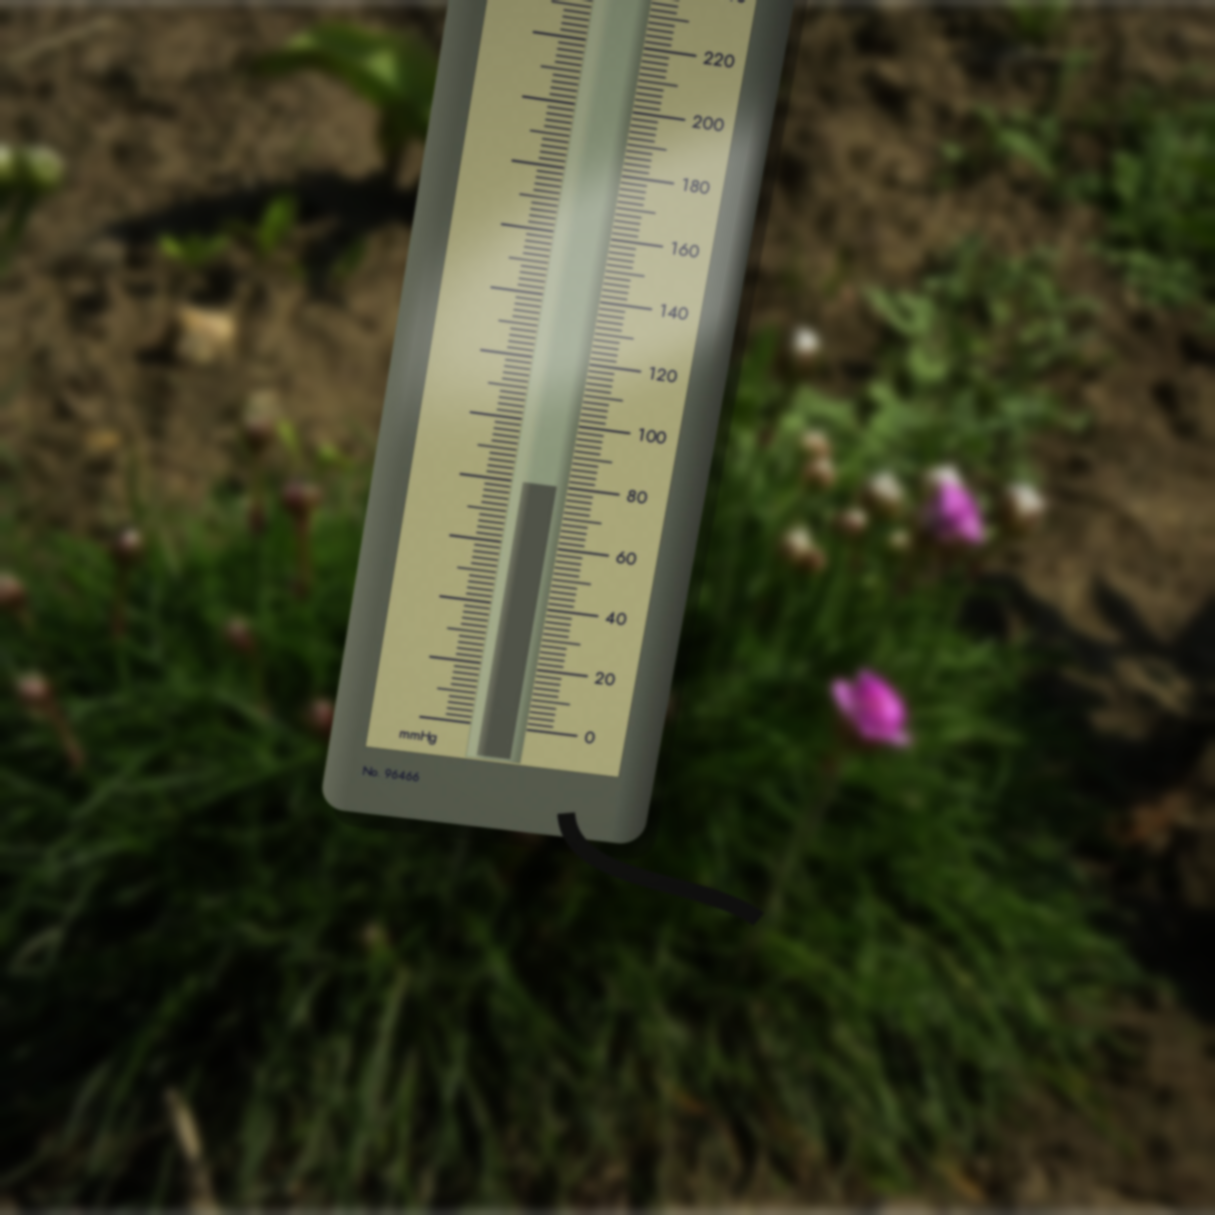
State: 80mmHg
